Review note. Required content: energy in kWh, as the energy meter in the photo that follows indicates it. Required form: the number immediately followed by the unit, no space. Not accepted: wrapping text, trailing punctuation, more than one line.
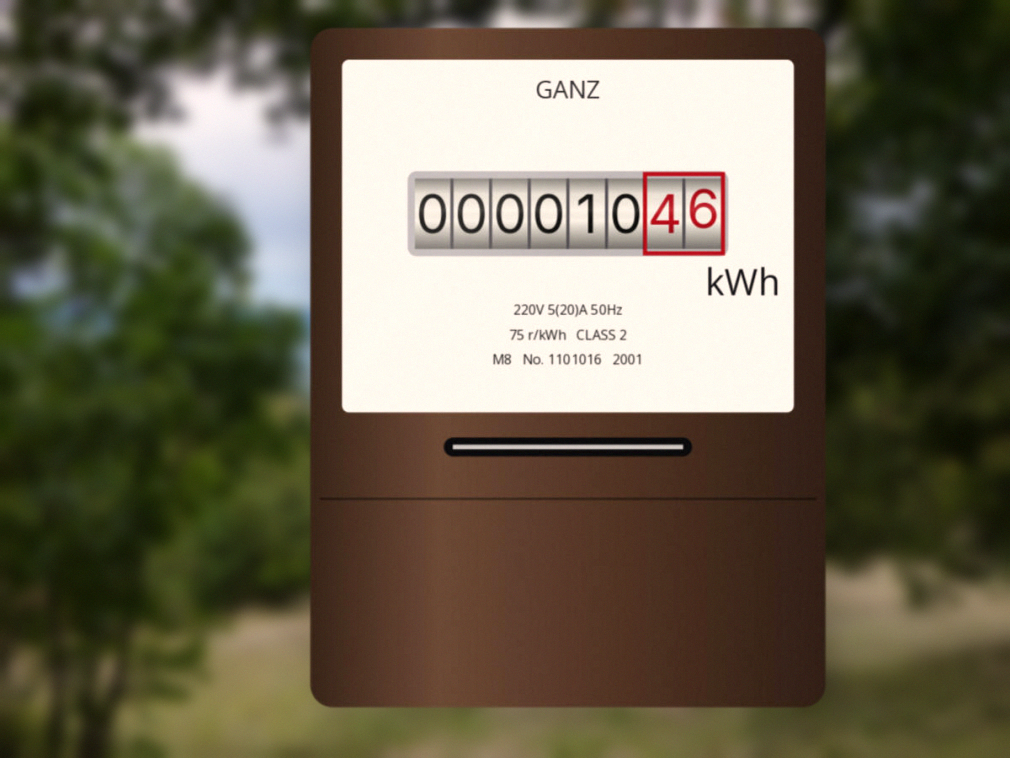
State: 10.46kWh
